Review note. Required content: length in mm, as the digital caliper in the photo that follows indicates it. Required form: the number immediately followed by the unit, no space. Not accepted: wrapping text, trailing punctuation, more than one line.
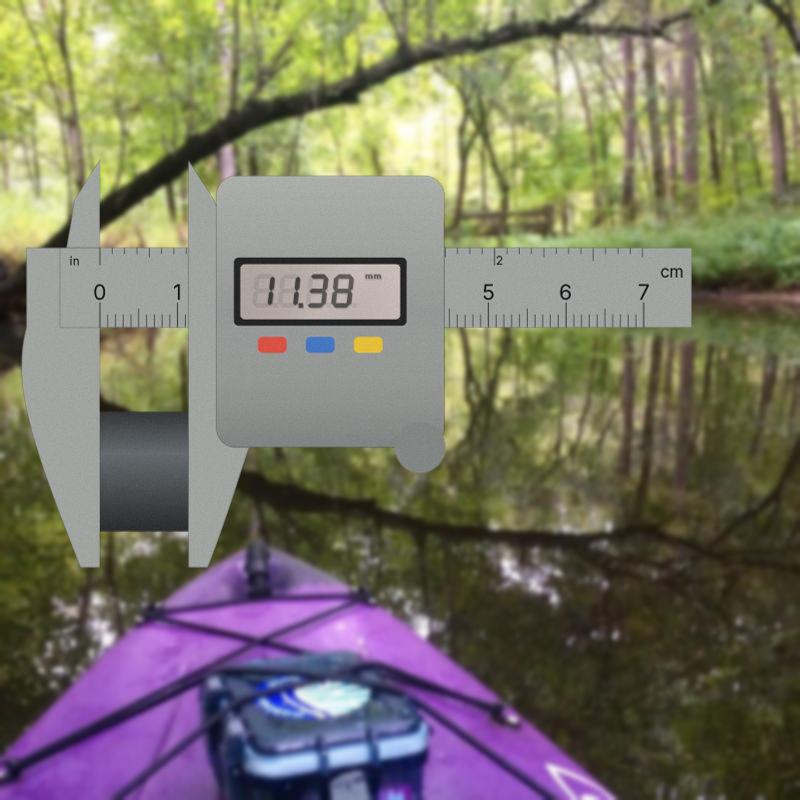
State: 11.38mm
